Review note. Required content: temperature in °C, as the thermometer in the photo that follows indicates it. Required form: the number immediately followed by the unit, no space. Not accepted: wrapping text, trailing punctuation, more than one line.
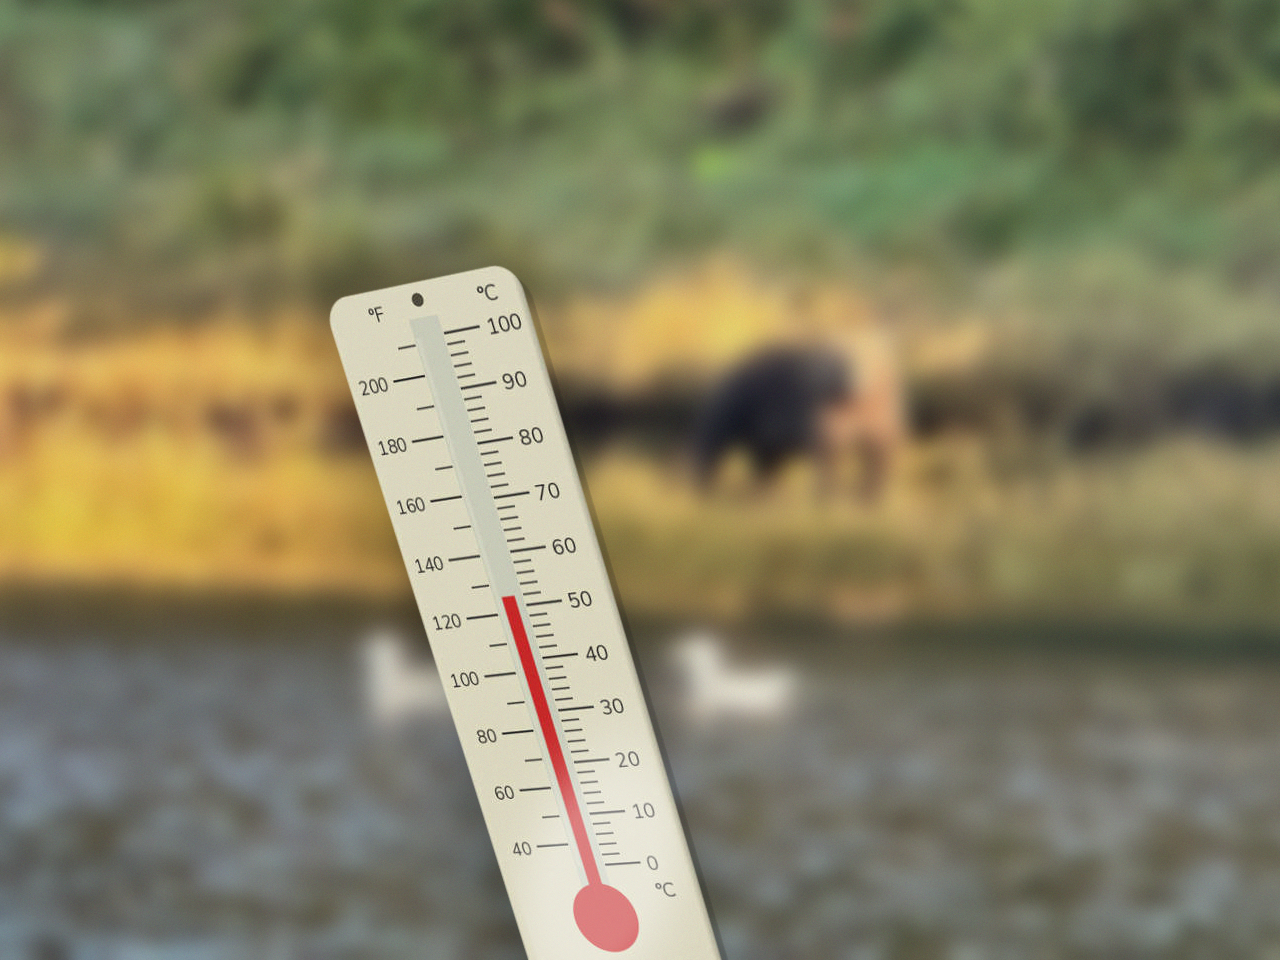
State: 52°C
